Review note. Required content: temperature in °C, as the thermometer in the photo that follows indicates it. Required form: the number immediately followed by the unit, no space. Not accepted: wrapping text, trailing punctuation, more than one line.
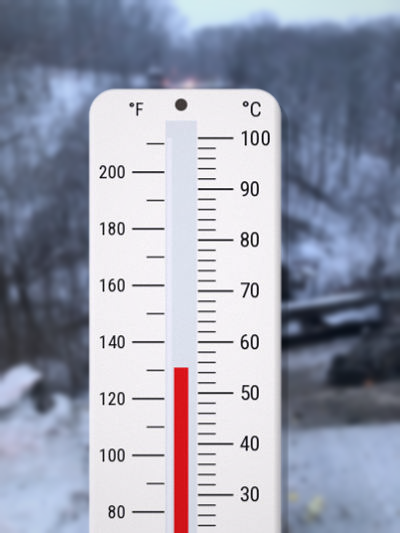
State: 55°C
